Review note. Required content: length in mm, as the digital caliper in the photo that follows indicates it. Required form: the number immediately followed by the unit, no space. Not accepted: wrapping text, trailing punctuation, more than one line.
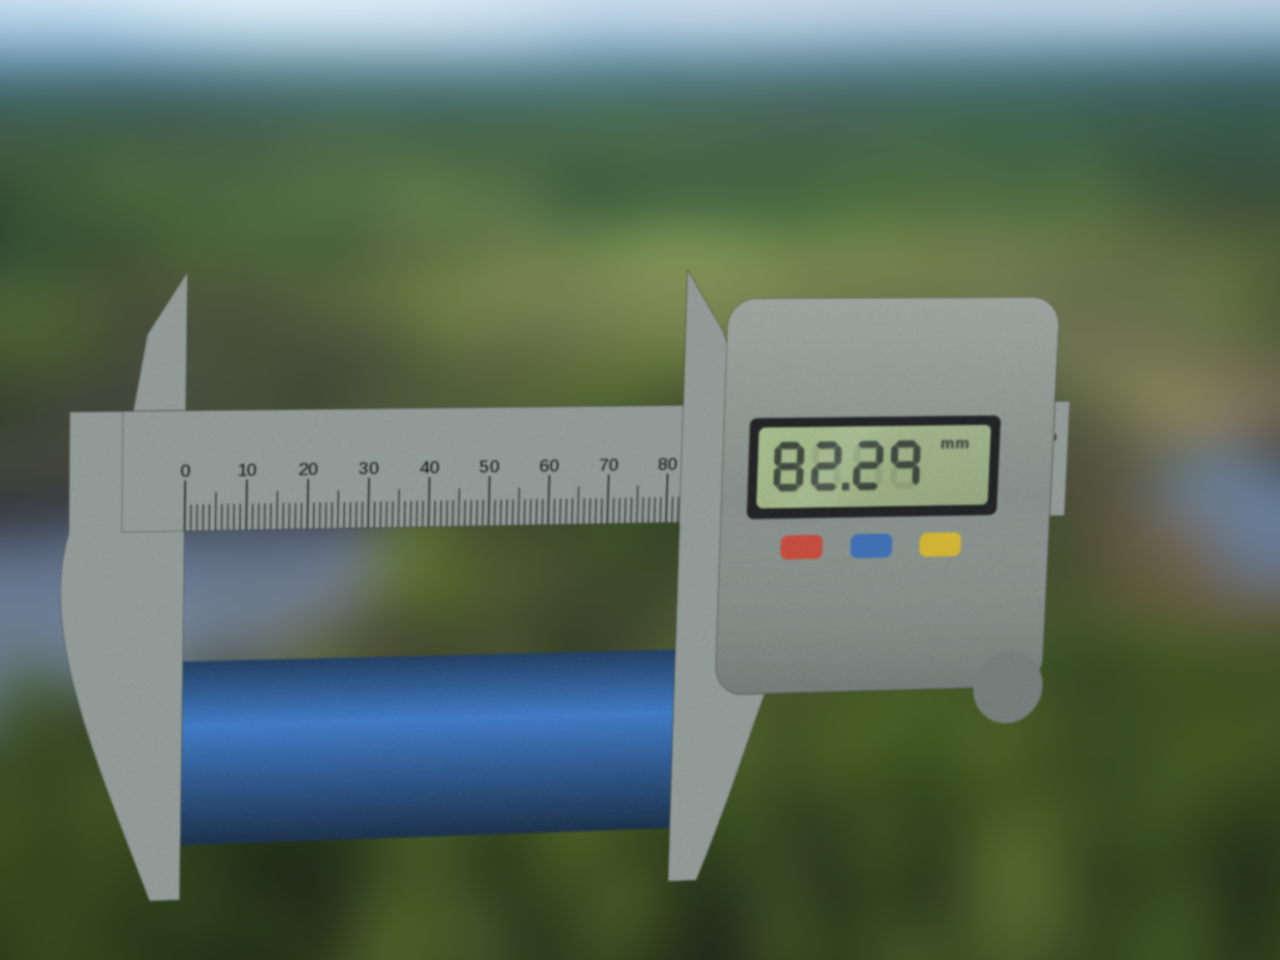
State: 82.29mm
